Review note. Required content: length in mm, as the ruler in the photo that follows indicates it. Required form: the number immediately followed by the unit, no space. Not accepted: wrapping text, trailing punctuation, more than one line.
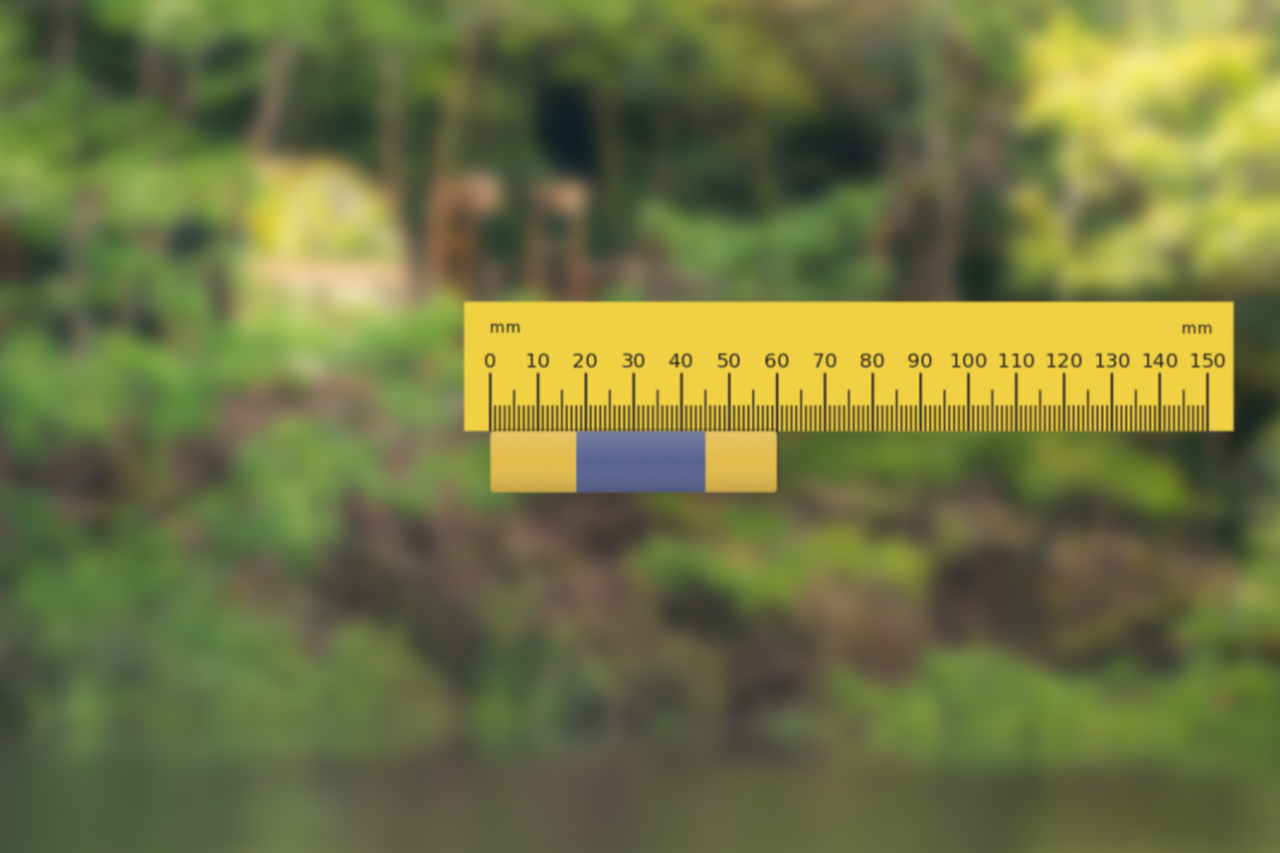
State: 60mm
